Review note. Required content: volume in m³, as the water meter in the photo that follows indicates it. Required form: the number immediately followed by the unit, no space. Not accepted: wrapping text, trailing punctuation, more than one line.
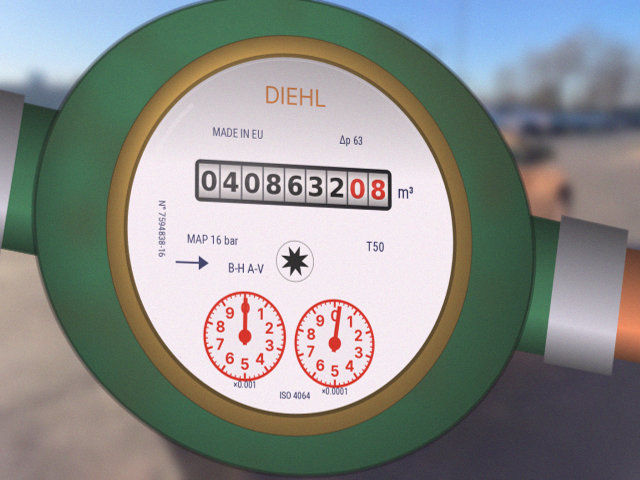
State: 408632.0800m³
